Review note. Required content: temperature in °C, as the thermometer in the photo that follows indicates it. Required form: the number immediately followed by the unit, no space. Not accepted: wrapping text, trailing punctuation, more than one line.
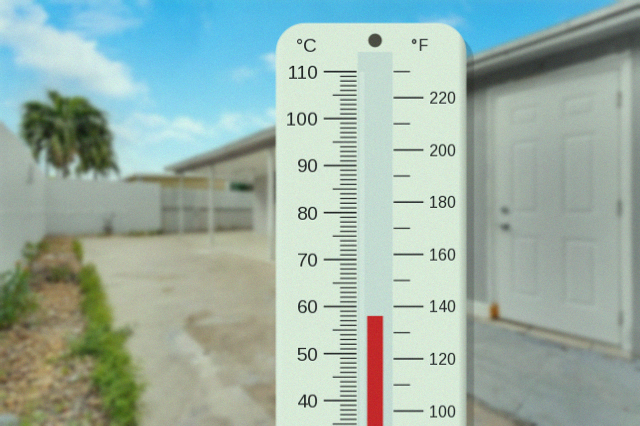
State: 58°C
